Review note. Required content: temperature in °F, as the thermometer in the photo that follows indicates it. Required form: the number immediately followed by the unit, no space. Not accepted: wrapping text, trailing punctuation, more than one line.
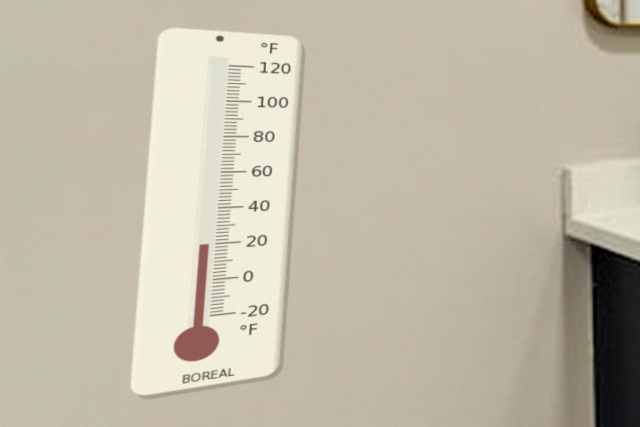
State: 20°F
